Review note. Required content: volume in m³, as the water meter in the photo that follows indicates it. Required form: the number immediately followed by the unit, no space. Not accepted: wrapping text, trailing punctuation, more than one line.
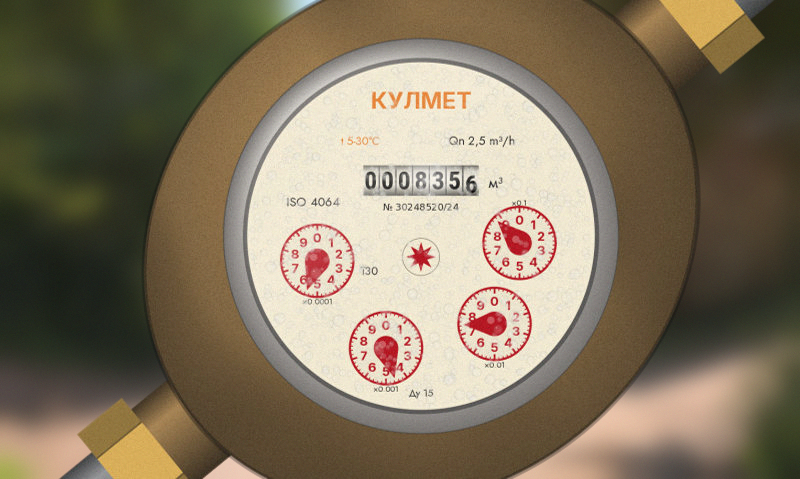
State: 8355.8745m³
